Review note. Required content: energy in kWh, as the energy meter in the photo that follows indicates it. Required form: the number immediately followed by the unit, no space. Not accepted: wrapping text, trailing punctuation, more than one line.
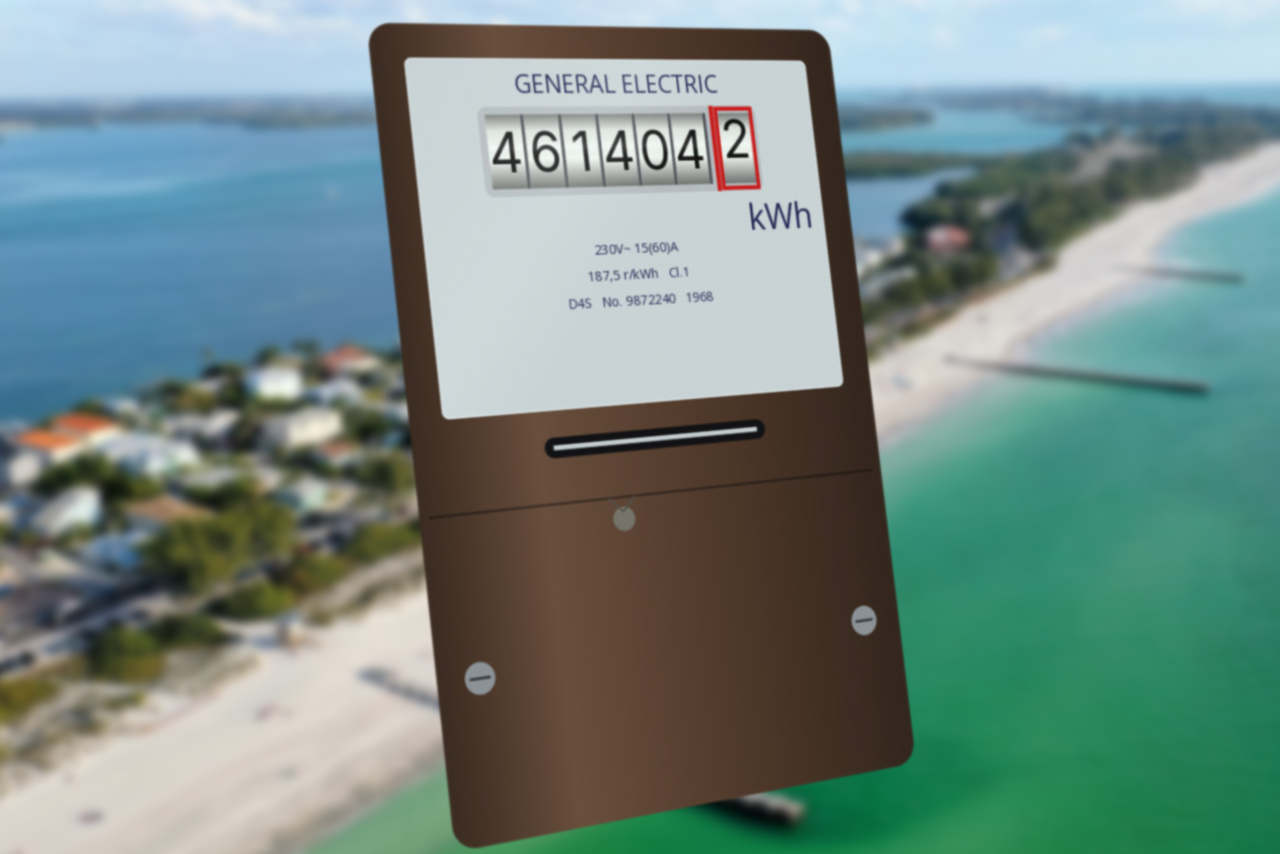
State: 461404.2kWh
